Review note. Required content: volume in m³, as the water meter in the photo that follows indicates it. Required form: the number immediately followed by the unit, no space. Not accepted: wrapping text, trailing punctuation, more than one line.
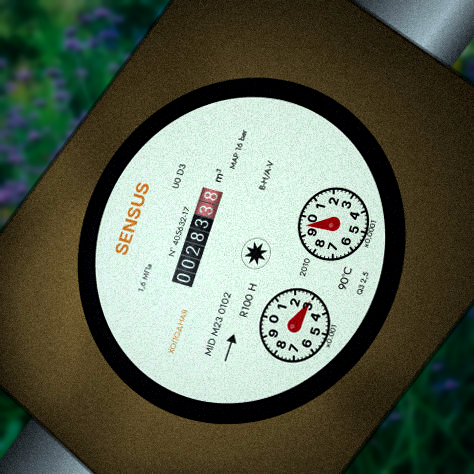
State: 283.3829m³
